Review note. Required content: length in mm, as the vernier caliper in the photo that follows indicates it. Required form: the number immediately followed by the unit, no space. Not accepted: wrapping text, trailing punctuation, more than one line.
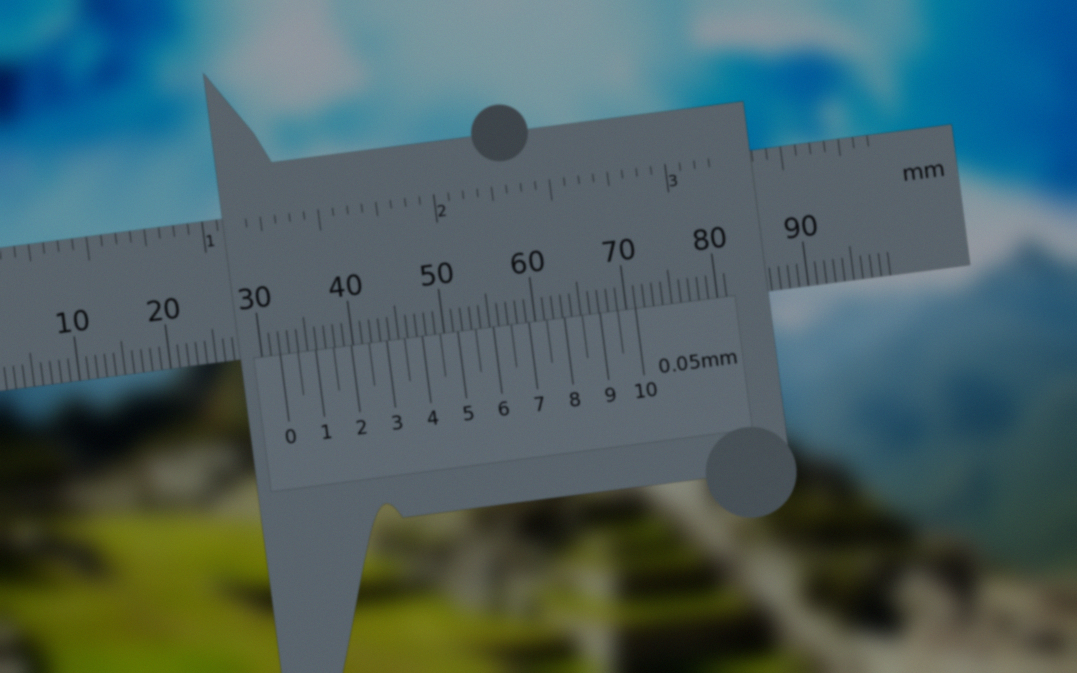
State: 32.0mm
